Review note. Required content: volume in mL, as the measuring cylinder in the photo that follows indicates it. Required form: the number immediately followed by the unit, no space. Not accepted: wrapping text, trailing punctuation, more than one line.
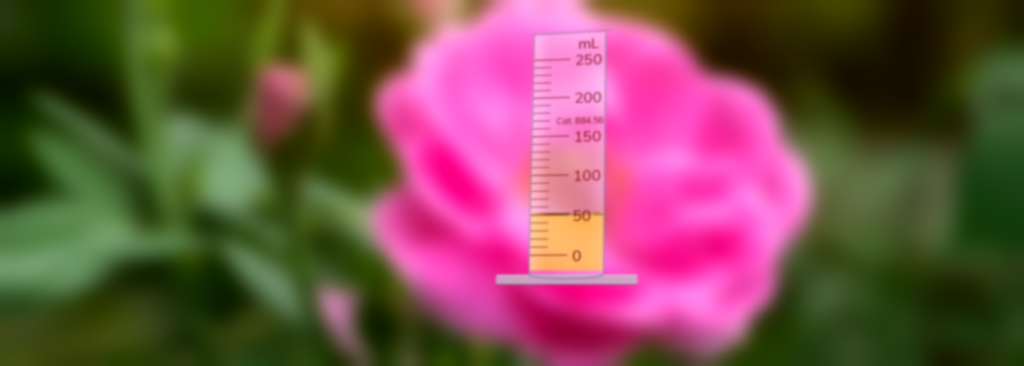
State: 50mL
